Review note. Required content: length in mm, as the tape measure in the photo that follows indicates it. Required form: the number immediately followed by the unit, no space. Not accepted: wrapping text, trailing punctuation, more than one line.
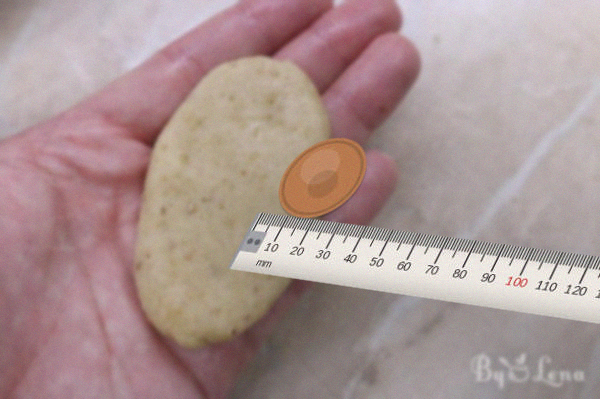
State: 30mm
